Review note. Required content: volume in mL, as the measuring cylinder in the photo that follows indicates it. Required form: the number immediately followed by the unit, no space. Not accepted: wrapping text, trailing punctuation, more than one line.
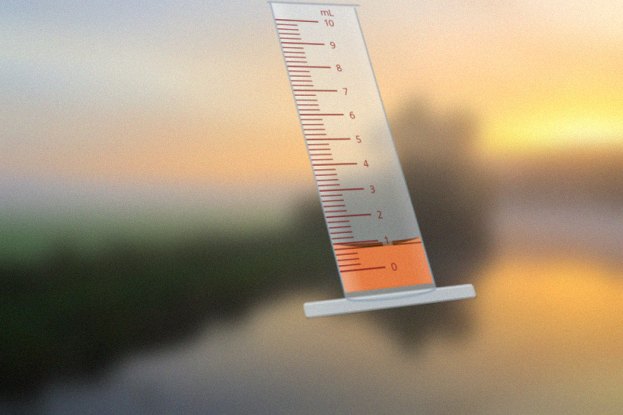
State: 0.8mL
